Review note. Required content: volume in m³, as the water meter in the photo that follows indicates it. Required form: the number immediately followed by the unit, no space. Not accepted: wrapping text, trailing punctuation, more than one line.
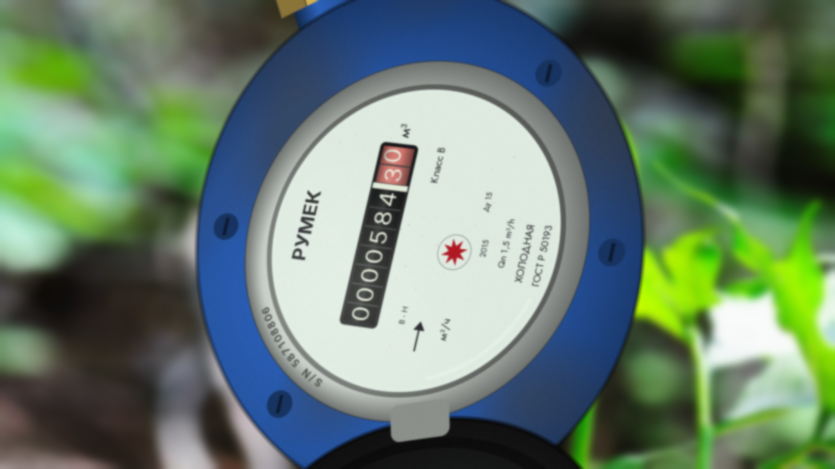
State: 584.30m³
